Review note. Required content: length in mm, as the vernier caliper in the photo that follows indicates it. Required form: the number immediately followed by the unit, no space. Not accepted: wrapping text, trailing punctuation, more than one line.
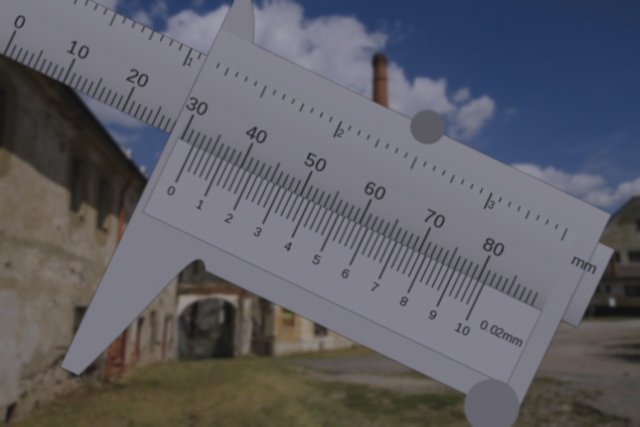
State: 32.0mm
